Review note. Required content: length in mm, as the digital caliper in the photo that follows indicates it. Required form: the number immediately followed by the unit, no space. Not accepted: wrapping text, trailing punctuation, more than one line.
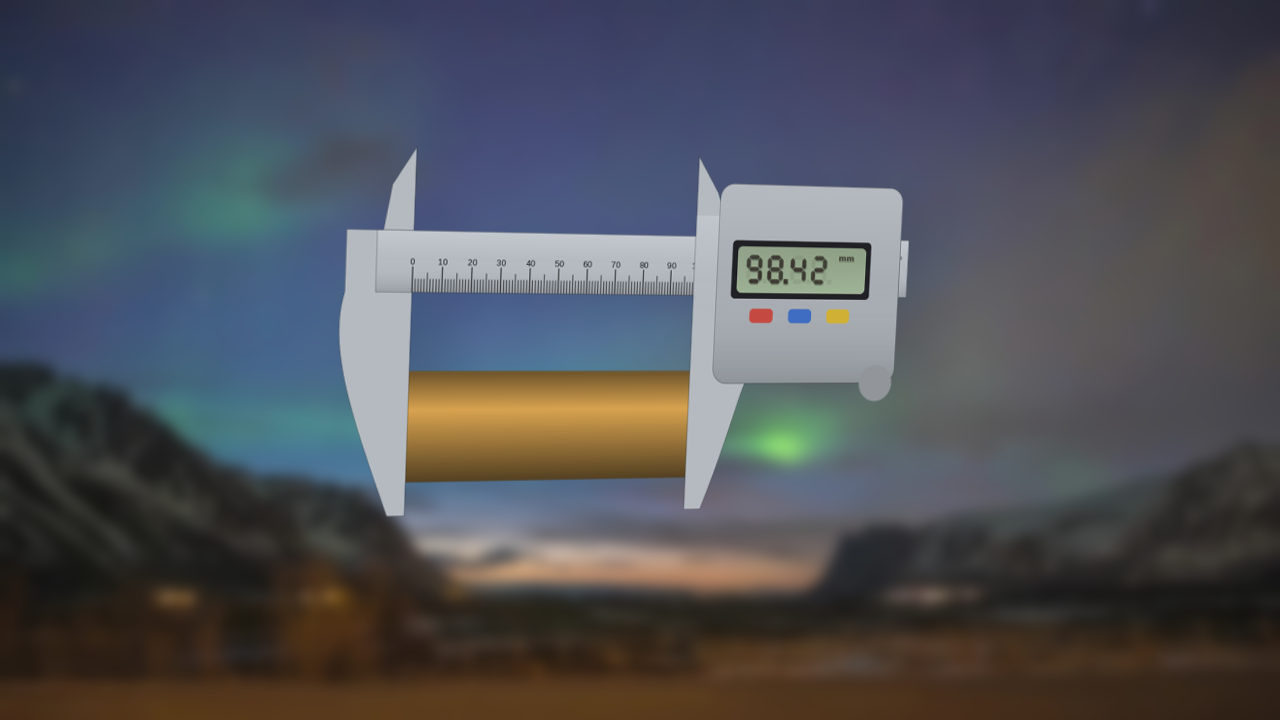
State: 98.42mm
